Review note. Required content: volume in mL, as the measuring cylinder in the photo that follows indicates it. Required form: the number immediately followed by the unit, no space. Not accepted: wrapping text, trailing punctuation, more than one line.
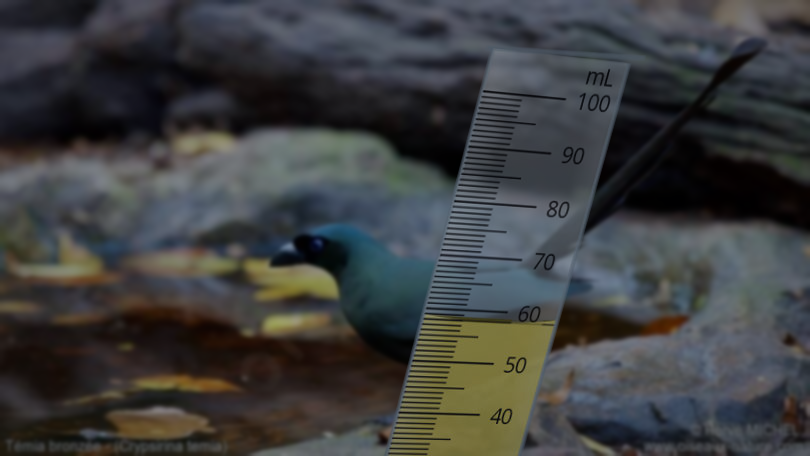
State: 58mL
